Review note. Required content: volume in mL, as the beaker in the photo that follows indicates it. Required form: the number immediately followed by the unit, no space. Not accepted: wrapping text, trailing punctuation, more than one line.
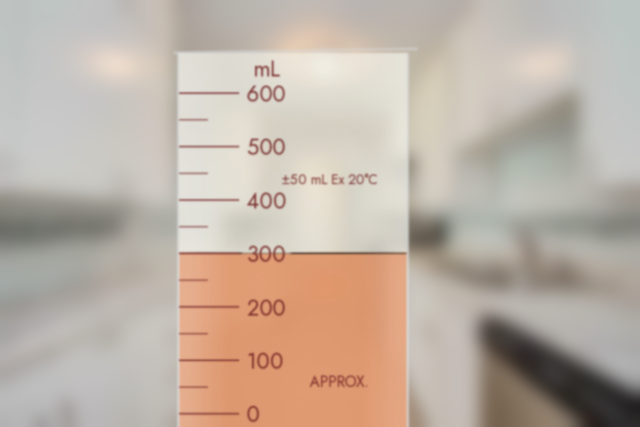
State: 300mL
